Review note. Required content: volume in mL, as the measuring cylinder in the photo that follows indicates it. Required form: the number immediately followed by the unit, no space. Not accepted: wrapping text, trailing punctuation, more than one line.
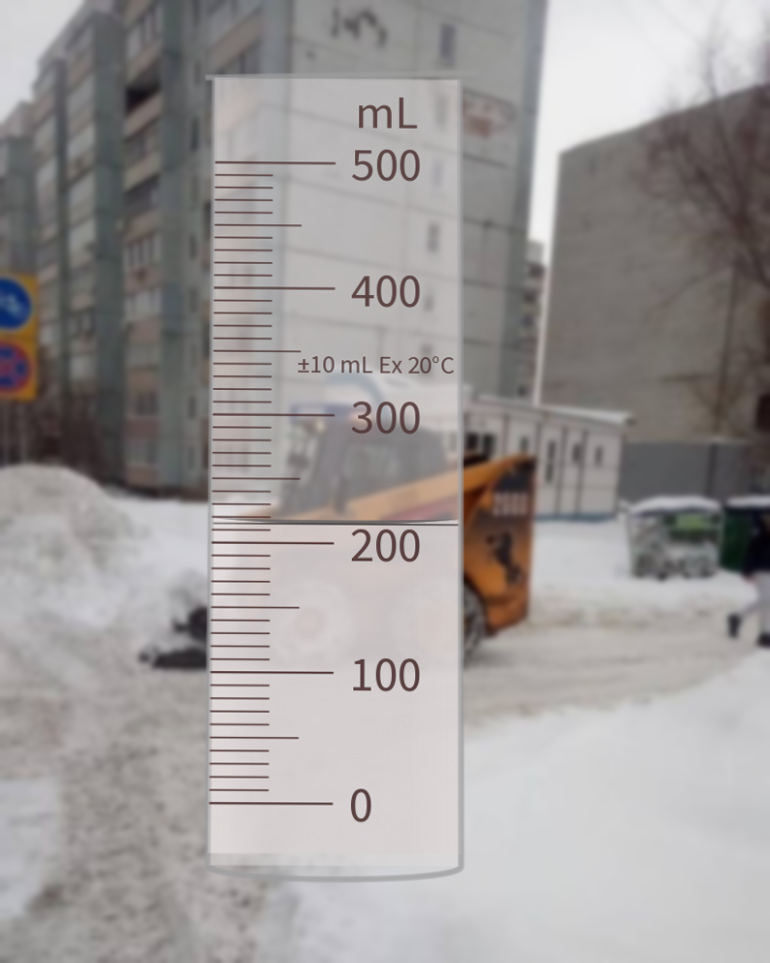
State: 215mL
